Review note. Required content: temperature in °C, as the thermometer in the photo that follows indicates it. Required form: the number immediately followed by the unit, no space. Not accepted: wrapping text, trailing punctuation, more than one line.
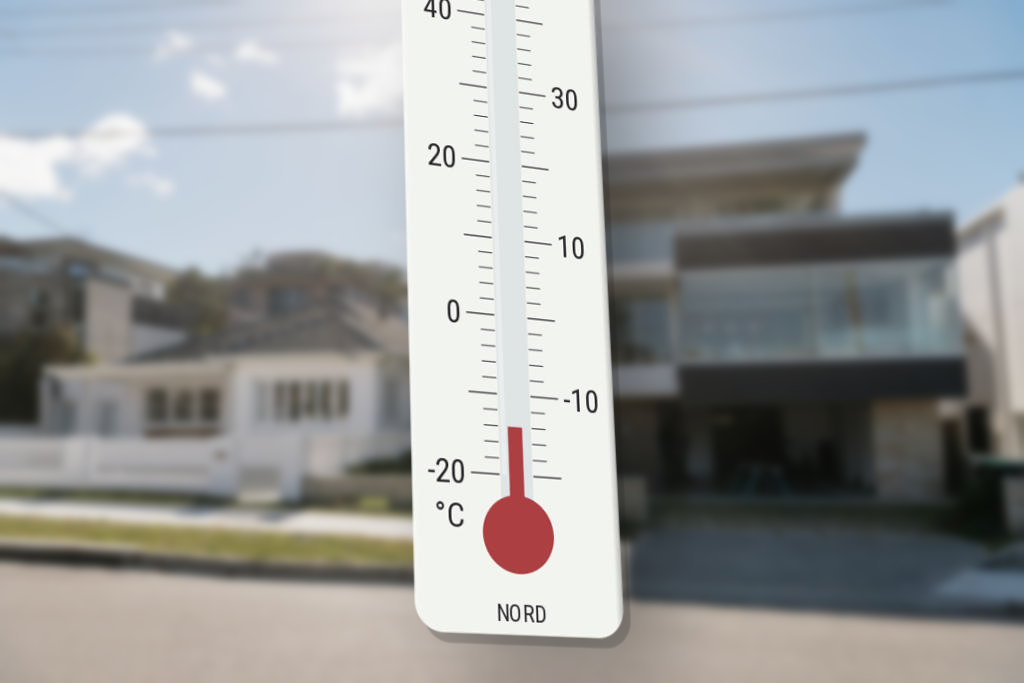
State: -14°C
